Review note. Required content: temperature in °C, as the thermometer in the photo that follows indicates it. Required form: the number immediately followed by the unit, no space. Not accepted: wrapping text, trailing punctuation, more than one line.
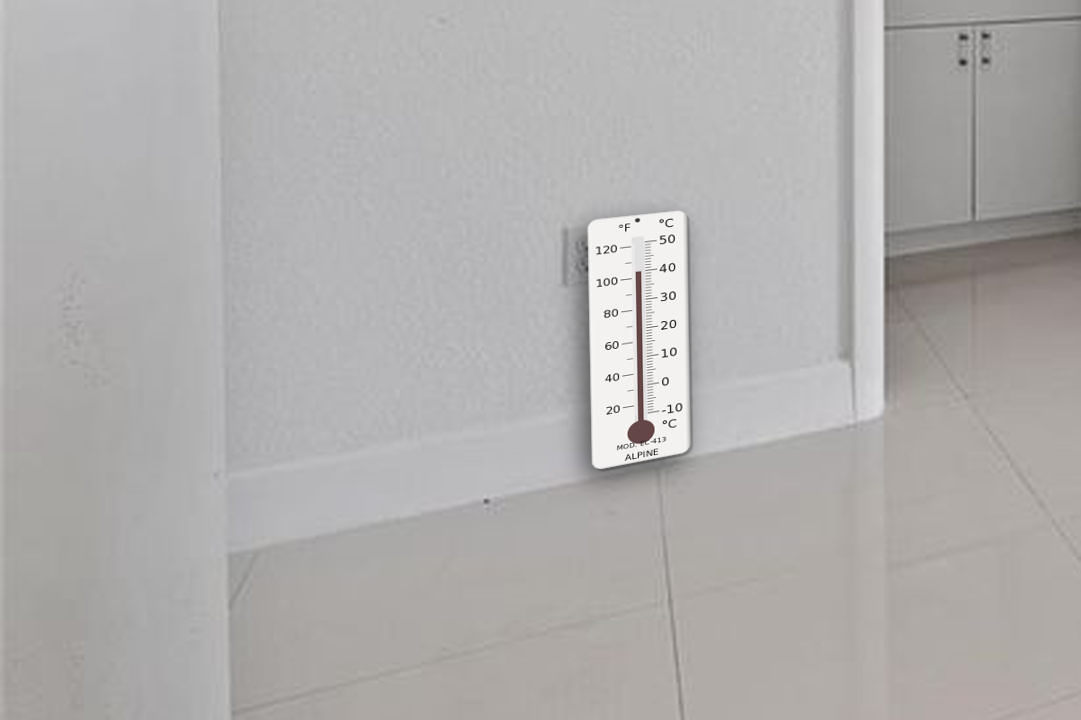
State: 40°C
